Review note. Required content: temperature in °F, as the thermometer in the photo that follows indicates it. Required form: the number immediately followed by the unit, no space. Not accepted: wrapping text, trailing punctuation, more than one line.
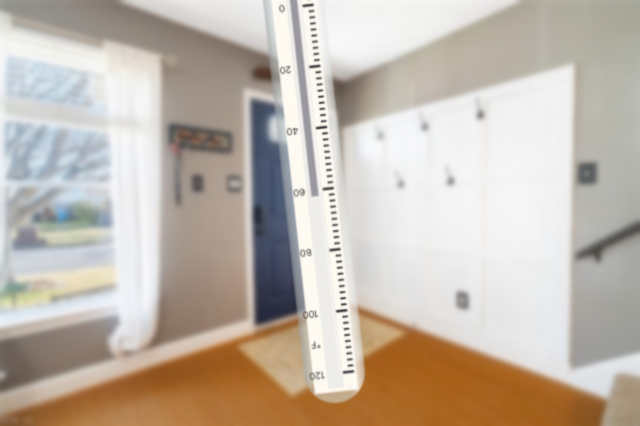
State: 62°F
